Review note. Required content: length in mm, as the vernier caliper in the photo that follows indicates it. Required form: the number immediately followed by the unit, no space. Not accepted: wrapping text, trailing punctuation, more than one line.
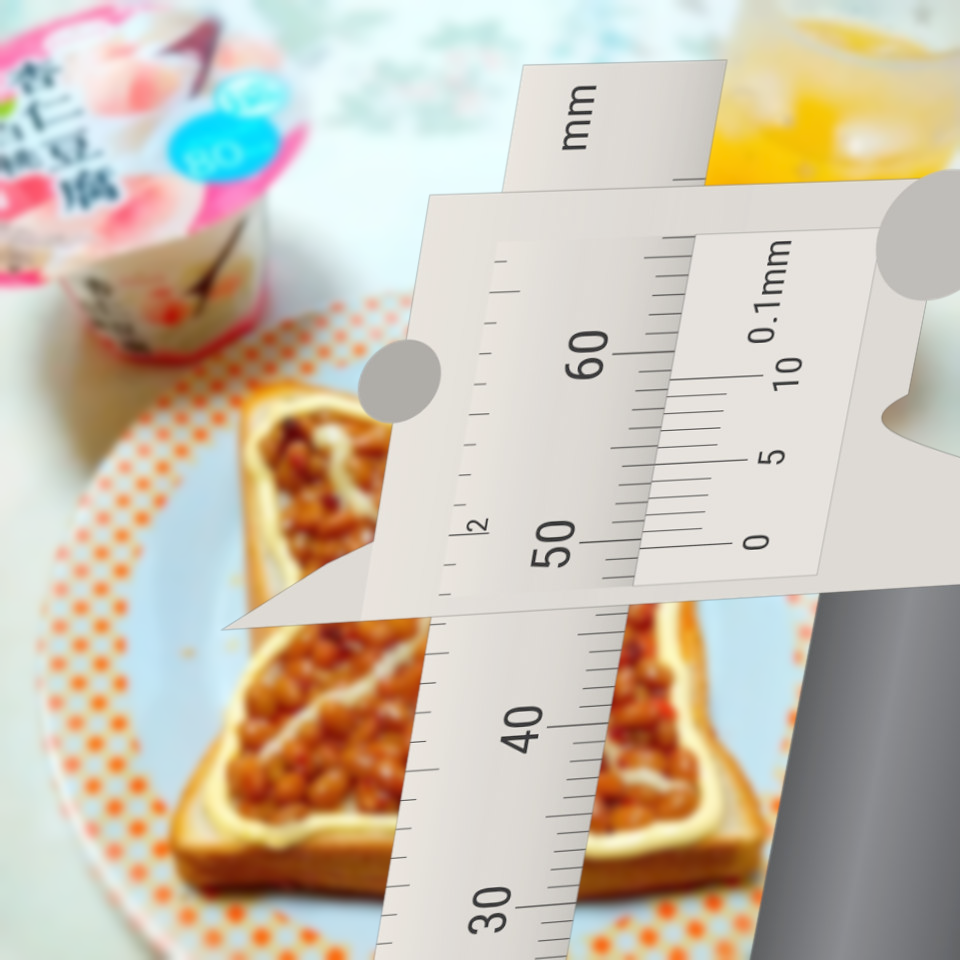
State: 49.5mm
